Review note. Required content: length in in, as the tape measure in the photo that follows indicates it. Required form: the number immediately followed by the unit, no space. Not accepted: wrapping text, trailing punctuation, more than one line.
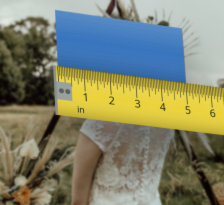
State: 5in
